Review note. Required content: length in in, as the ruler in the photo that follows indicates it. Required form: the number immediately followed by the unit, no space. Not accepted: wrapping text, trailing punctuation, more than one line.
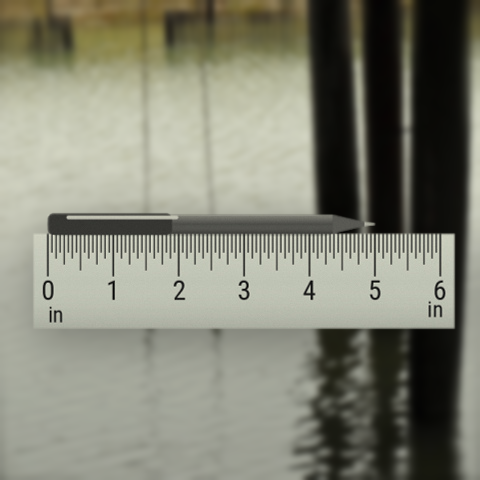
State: 5in
